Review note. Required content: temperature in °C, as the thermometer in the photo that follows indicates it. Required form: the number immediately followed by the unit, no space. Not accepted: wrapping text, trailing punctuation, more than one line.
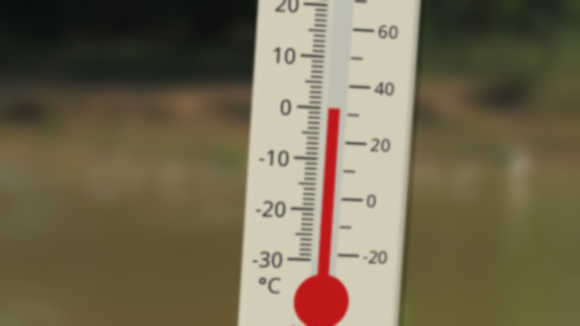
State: 0°C
